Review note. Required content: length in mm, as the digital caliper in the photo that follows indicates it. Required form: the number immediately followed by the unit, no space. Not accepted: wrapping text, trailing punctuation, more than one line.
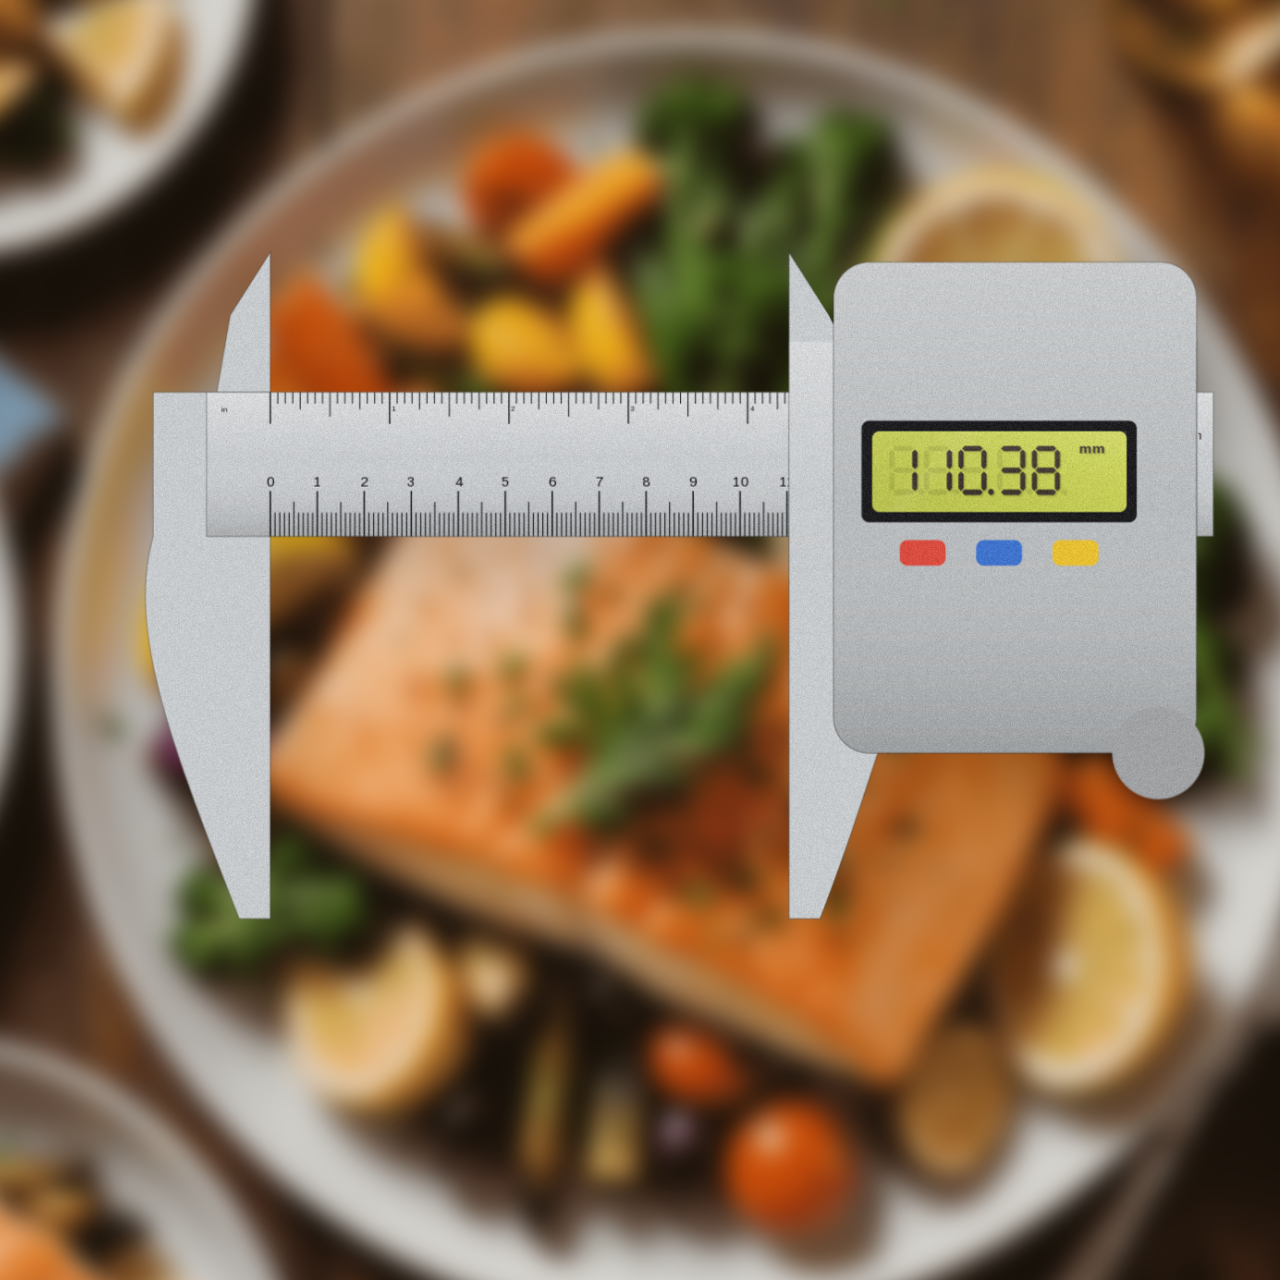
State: 110.38mm
